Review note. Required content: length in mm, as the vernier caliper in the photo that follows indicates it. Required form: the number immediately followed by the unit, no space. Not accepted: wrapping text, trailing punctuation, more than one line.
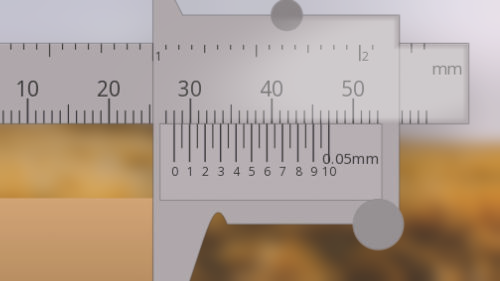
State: 28.0mm
